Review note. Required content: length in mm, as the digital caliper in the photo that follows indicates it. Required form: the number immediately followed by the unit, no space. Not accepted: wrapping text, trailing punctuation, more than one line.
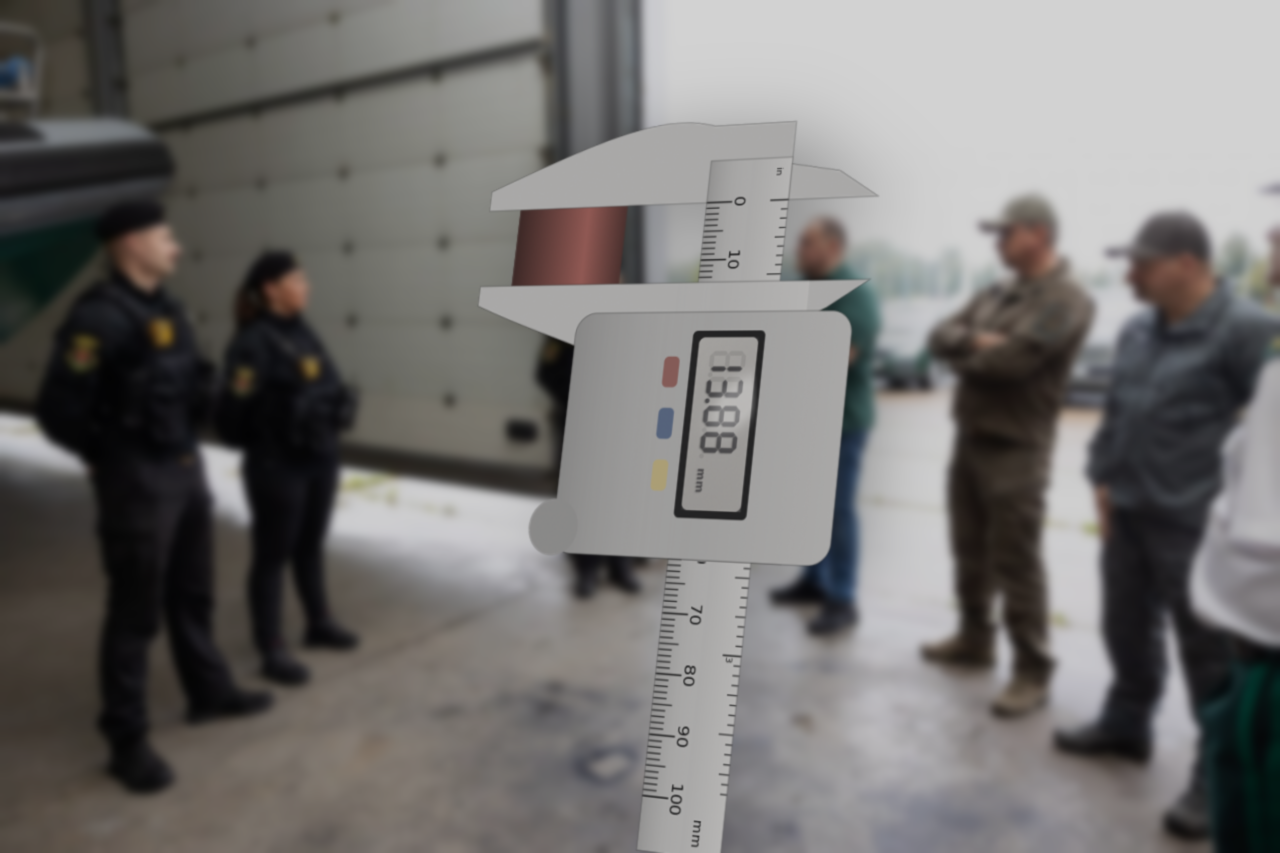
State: 13.88mm
